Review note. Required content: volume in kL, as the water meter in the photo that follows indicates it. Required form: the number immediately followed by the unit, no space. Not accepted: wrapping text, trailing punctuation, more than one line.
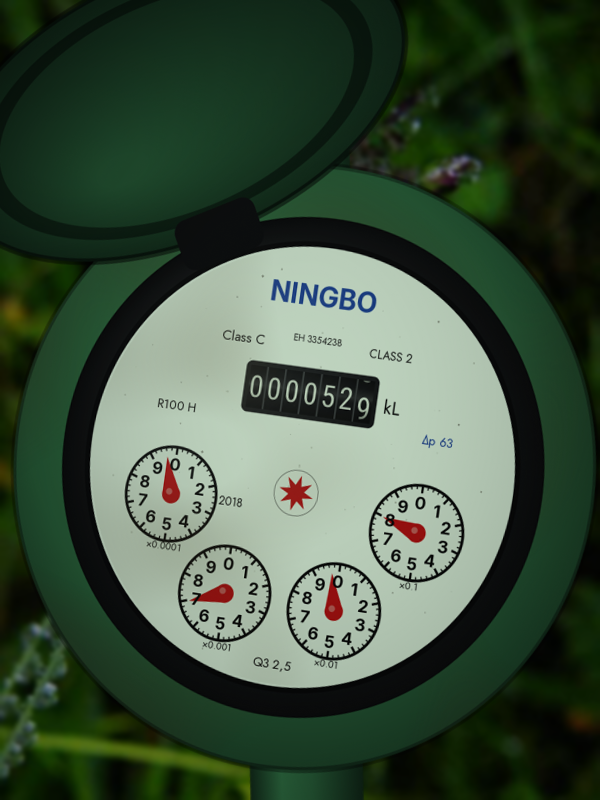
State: 528.7969kL
